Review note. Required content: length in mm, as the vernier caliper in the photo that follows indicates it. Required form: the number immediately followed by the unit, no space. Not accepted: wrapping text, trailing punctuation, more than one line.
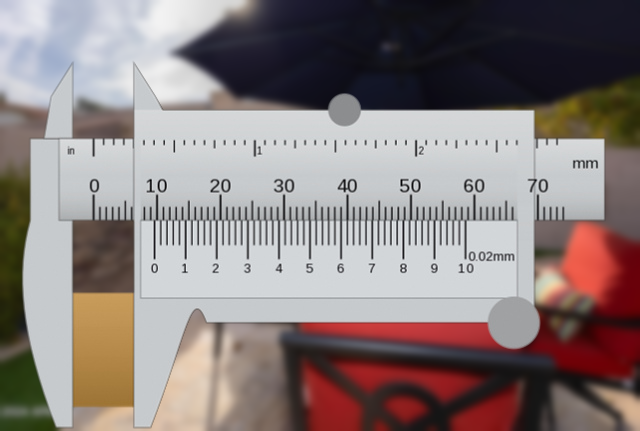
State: 9.6mm
